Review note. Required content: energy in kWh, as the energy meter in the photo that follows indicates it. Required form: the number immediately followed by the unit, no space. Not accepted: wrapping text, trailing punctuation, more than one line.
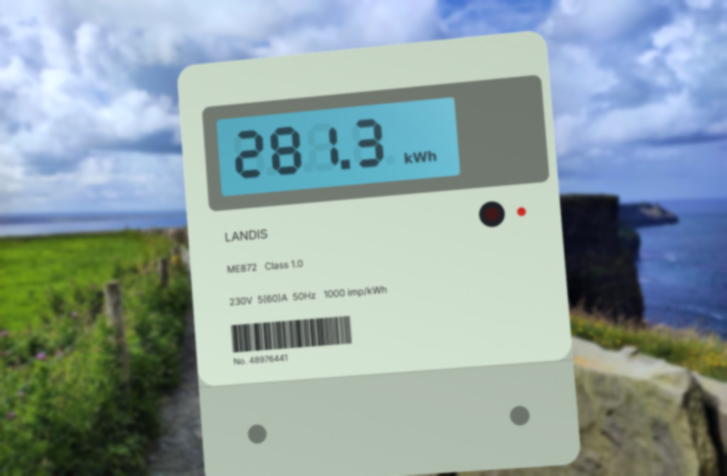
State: 281.3kWh
